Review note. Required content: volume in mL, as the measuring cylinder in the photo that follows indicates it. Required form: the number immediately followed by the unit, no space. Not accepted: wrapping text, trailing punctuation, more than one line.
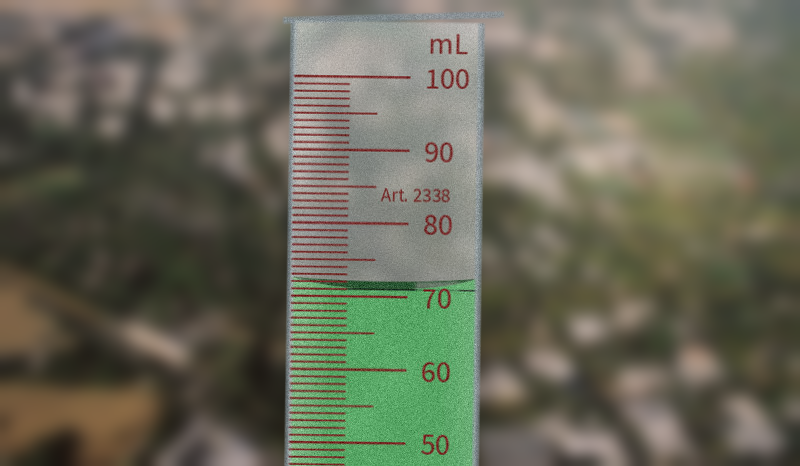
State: 71mL
